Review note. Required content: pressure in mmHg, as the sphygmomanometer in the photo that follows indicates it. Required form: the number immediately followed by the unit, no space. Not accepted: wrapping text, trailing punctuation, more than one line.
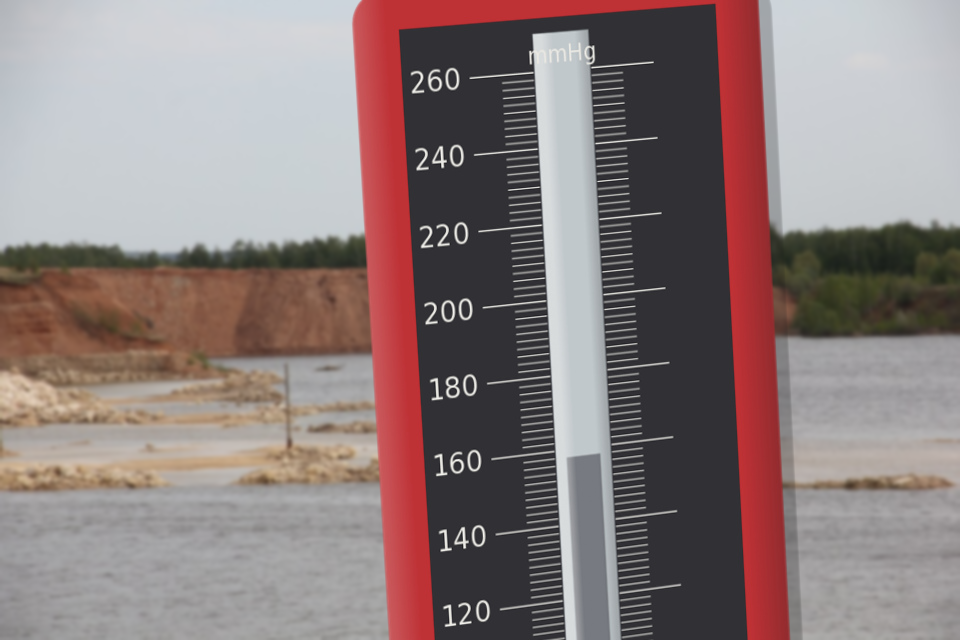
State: 158mmHg
